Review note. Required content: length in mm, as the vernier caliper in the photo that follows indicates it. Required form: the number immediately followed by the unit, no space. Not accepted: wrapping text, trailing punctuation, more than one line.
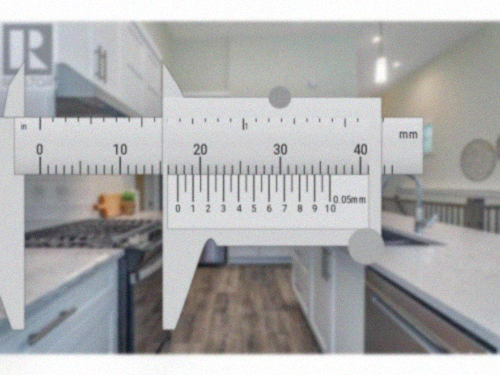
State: 17.2mm
